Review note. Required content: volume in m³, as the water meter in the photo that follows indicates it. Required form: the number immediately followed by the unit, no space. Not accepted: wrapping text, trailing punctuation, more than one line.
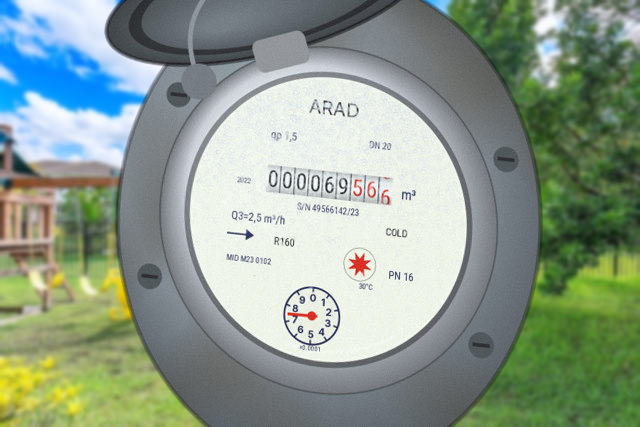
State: 69.5657m³
